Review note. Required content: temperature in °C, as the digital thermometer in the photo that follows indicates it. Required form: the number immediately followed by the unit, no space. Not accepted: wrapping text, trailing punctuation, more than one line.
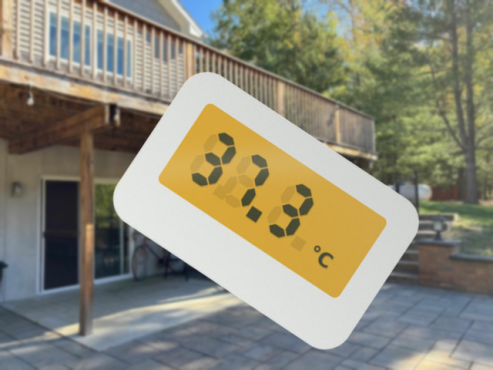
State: 37.3°C
